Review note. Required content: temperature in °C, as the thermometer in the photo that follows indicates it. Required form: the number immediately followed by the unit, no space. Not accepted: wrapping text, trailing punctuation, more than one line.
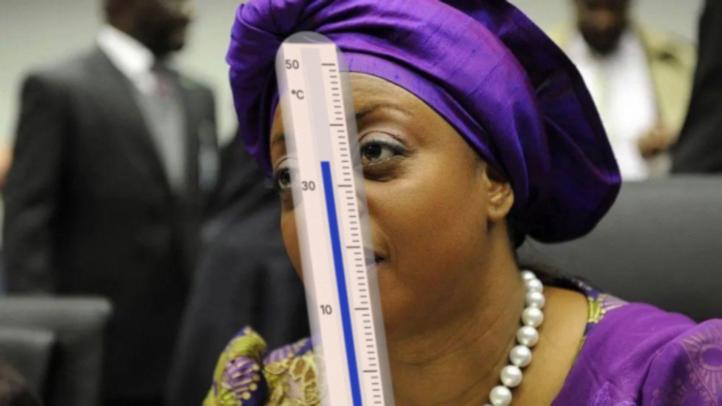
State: 34°C
